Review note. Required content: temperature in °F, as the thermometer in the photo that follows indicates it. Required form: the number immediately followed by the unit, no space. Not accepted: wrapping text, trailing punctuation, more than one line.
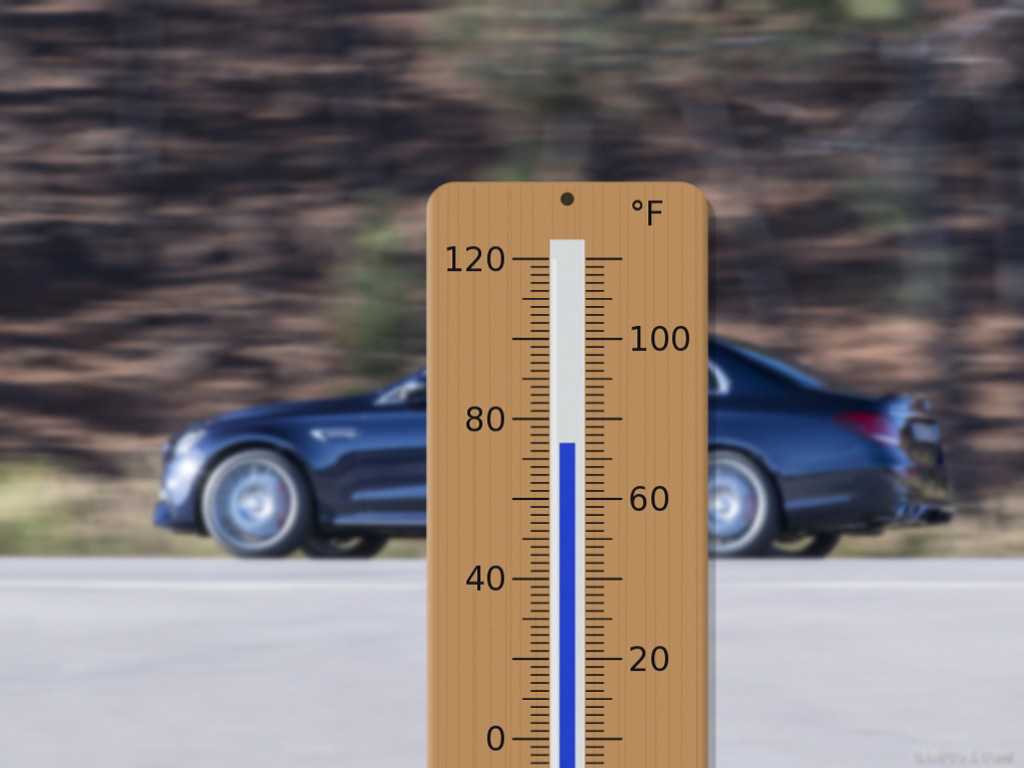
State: 74°F
